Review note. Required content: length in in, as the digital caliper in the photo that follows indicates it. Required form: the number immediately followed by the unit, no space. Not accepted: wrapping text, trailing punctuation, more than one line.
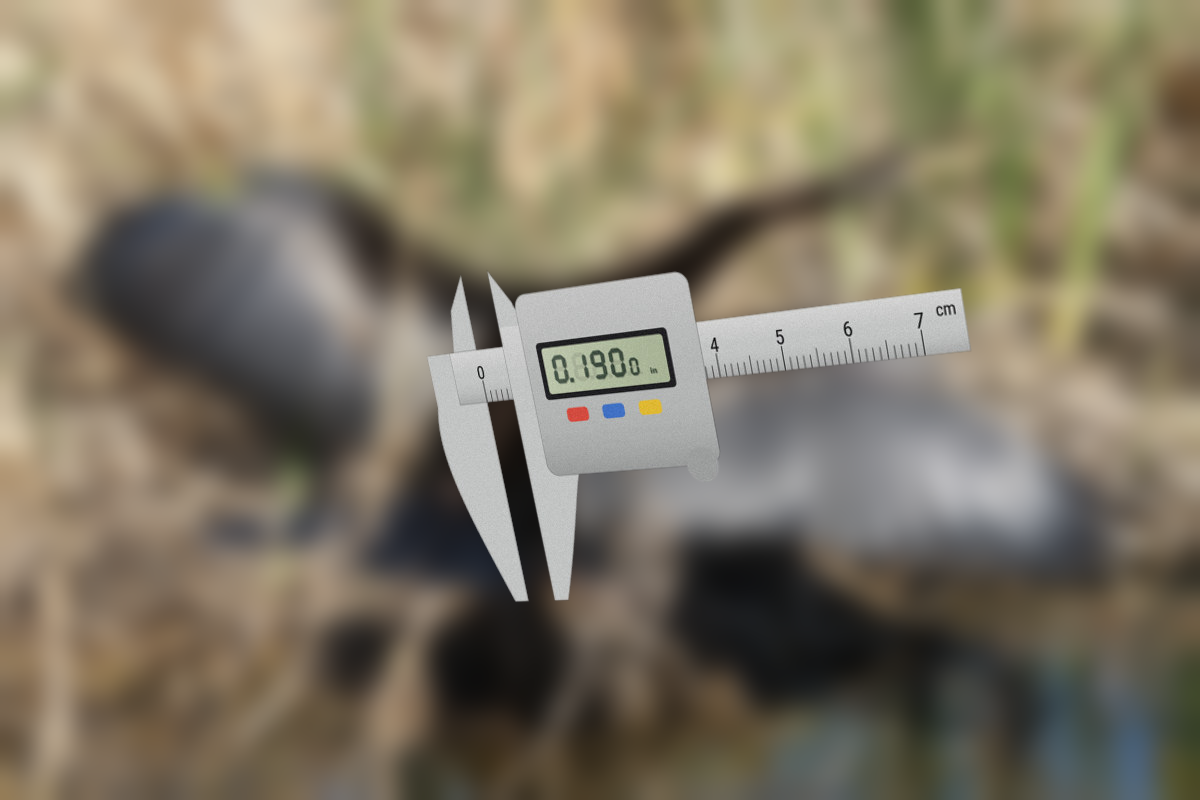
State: 0.1900in
